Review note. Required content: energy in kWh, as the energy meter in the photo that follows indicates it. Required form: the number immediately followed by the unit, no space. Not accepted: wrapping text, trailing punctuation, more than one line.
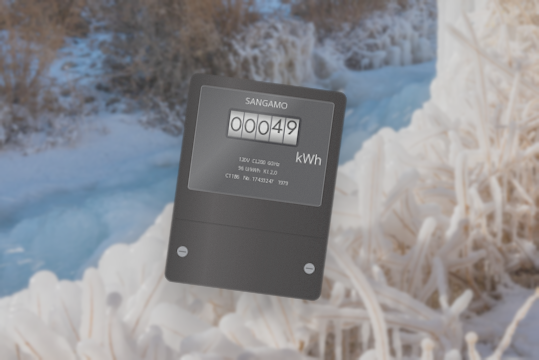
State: 49kWh
